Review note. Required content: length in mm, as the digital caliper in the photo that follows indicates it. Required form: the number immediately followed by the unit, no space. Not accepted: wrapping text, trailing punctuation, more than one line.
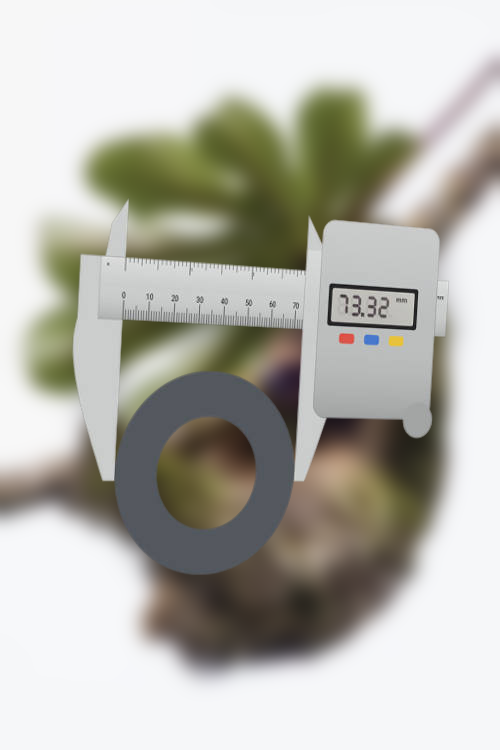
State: 73.32mm
